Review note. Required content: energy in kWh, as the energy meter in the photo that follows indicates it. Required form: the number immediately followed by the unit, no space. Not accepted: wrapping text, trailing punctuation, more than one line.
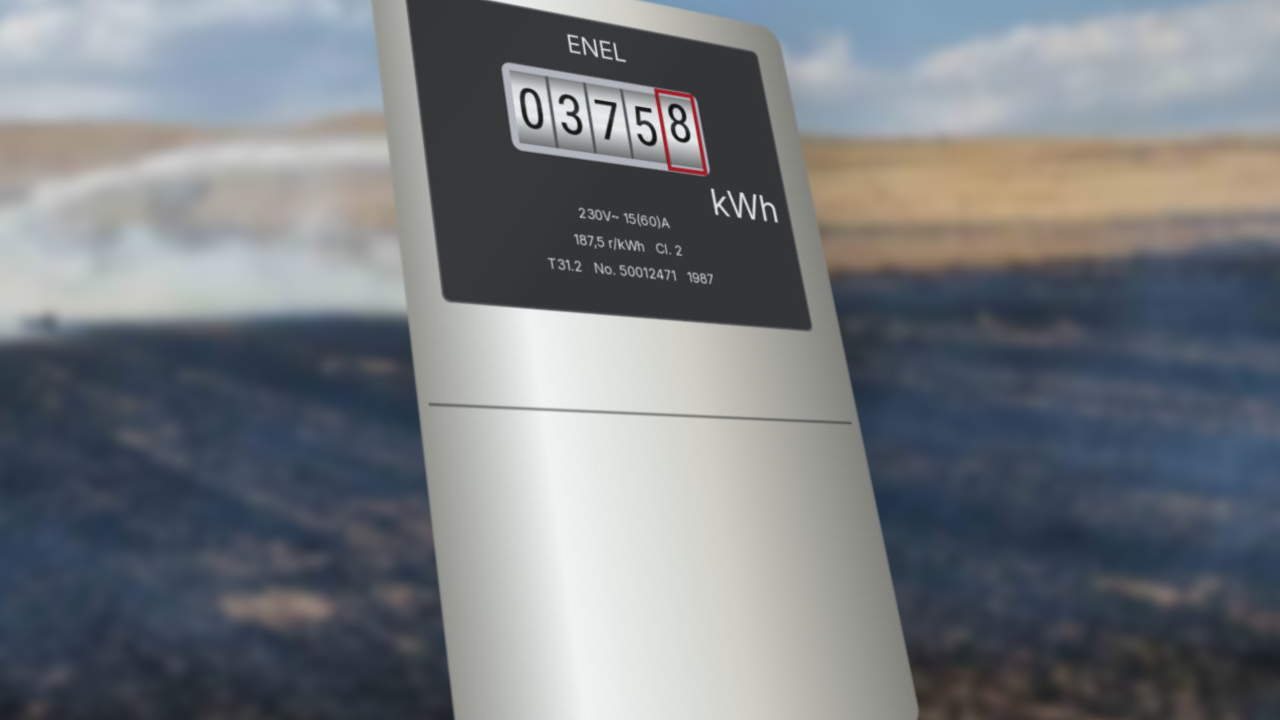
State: 375.8kWh
